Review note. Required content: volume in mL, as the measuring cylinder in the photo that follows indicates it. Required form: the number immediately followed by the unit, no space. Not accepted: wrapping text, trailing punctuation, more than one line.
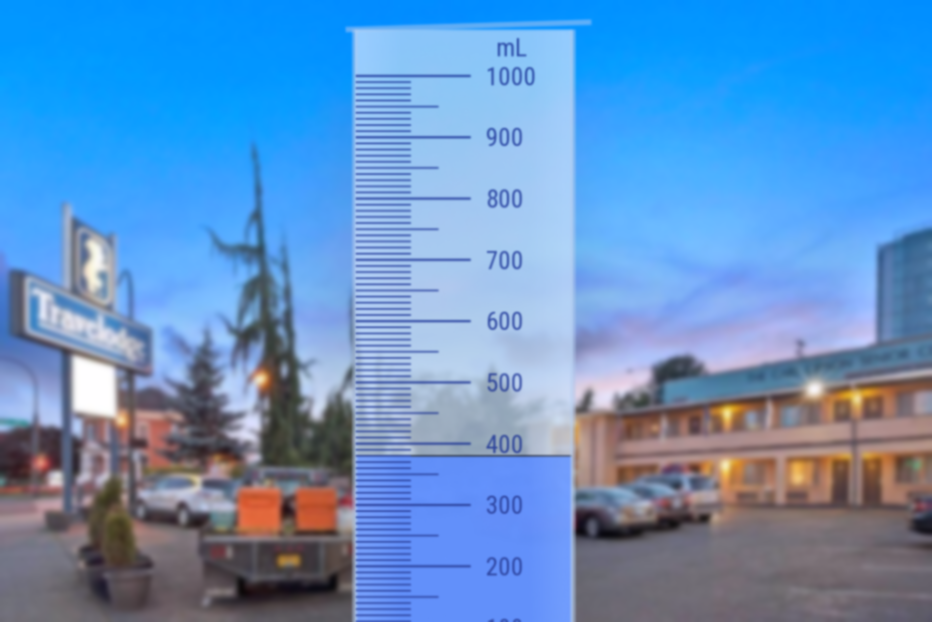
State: 380mL
